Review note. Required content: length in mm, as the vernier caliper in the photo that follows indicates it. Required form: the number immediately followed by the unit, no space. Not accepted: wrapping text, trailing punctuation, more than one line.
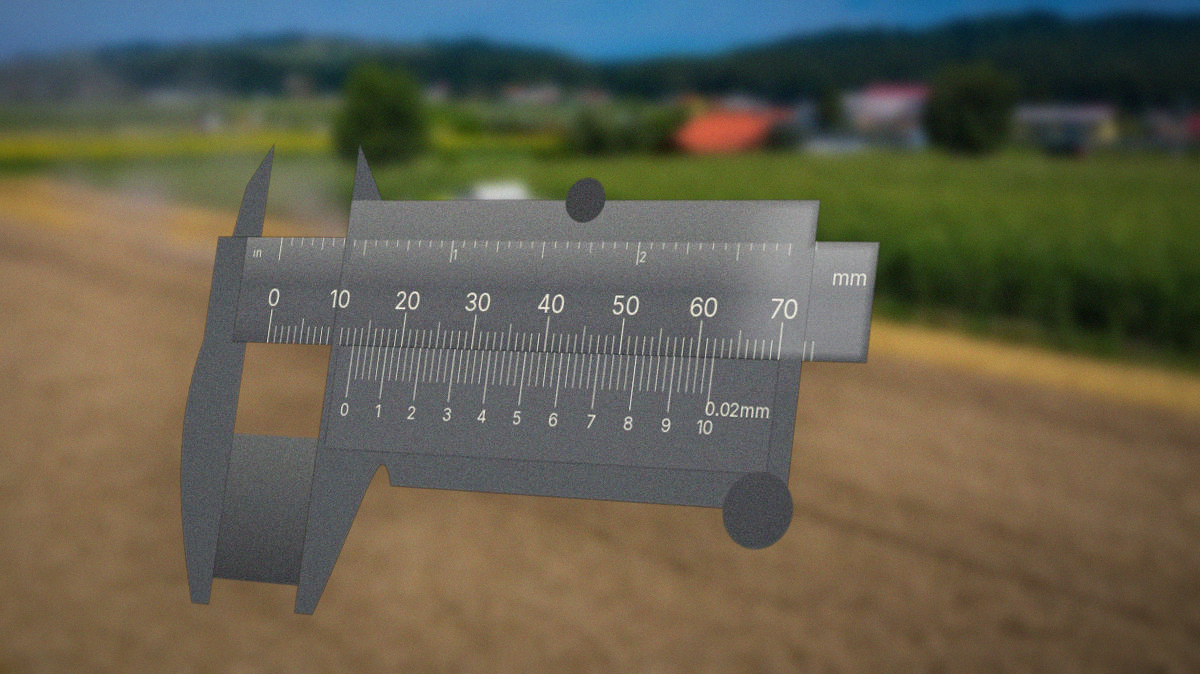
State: 13.0mm
